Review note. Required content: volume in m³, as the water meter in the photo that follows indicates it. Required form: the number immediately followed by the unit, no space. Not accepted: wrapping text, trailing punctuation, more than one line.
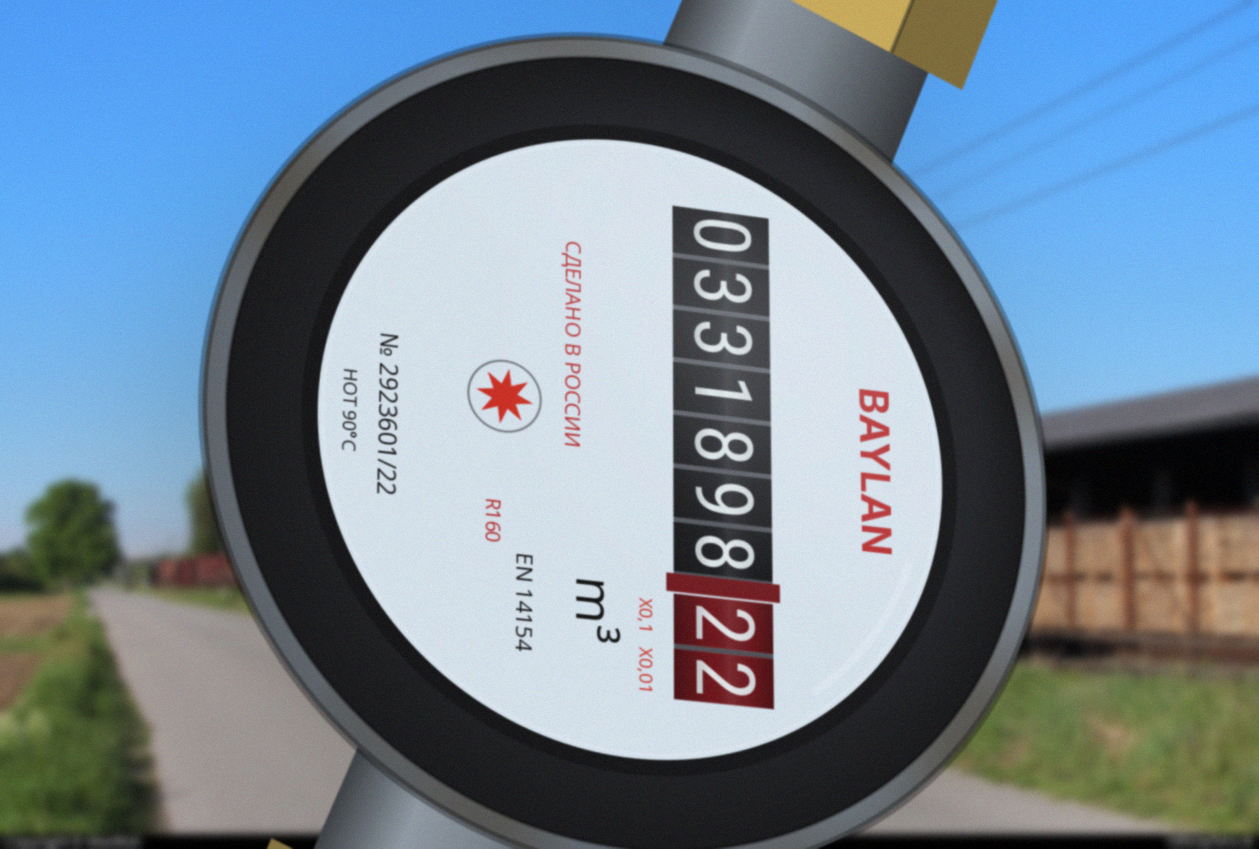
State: 331898.22m³
